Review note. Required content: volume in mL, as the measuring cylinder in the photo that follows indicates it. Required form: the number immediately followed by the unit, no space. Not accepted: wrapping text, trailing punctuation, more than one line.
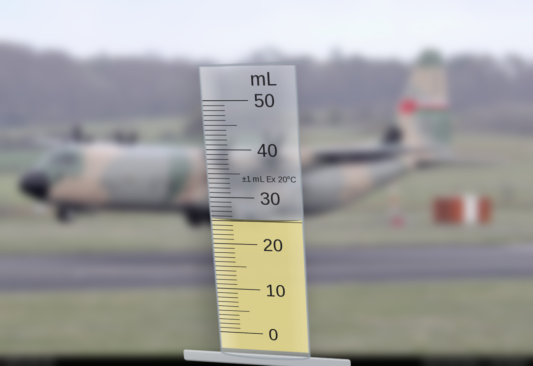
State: 25mL
